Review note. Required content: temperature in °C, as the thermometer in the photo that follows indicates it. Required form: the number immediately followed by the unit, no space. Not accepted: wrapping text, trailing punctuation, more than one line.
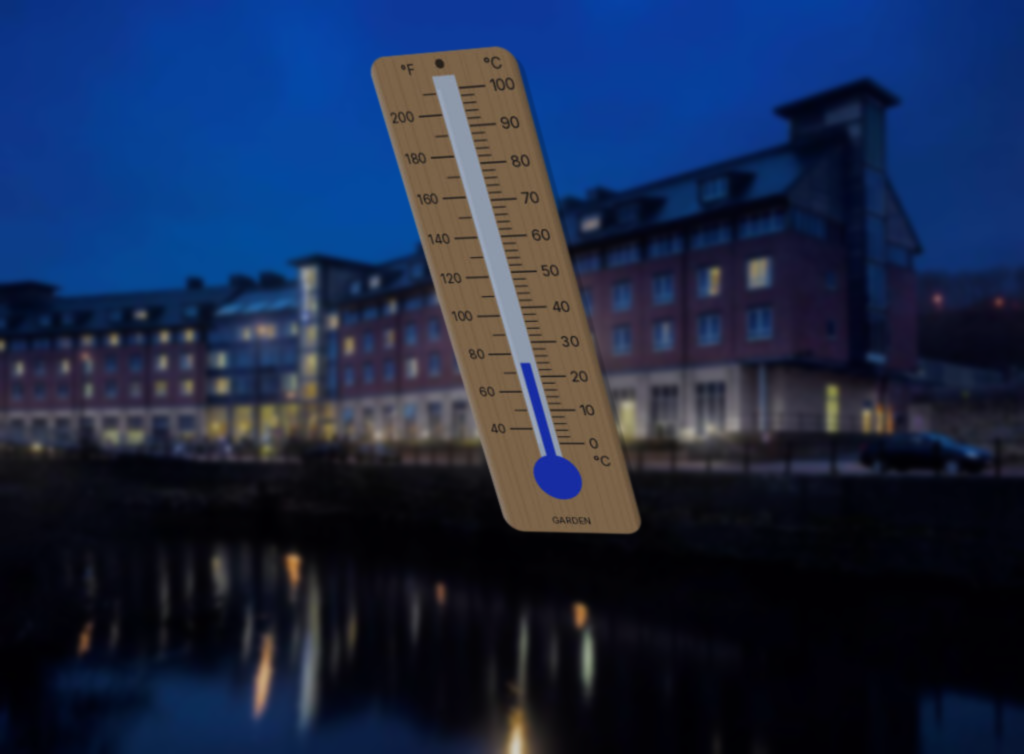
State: 24°C
